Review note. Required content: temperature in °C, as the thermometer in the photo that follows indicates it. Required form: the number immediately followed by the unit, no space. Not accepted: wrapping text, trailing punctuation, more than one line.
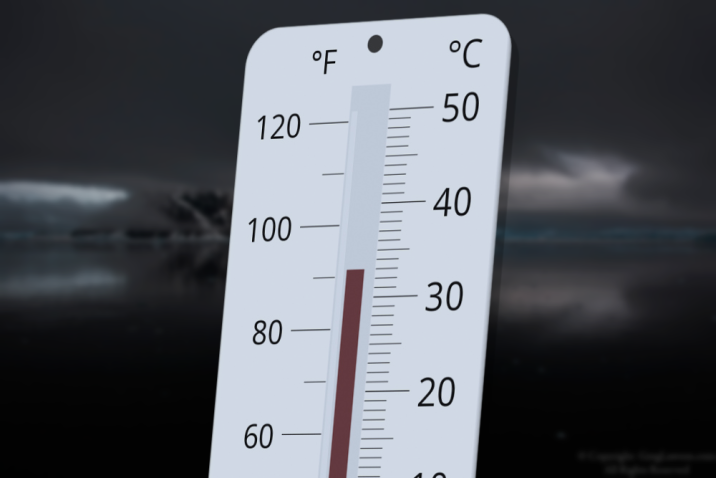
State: 33°C
